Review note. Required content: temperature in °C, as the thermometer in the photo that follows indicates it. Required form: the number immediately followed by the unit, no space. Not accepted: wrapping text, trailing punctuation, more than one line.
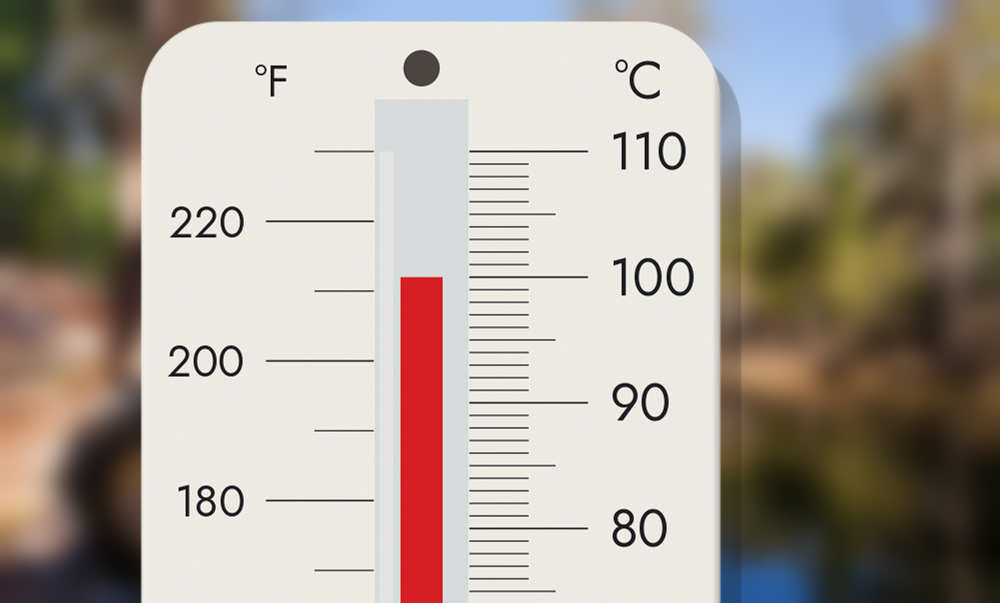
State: 100°C
